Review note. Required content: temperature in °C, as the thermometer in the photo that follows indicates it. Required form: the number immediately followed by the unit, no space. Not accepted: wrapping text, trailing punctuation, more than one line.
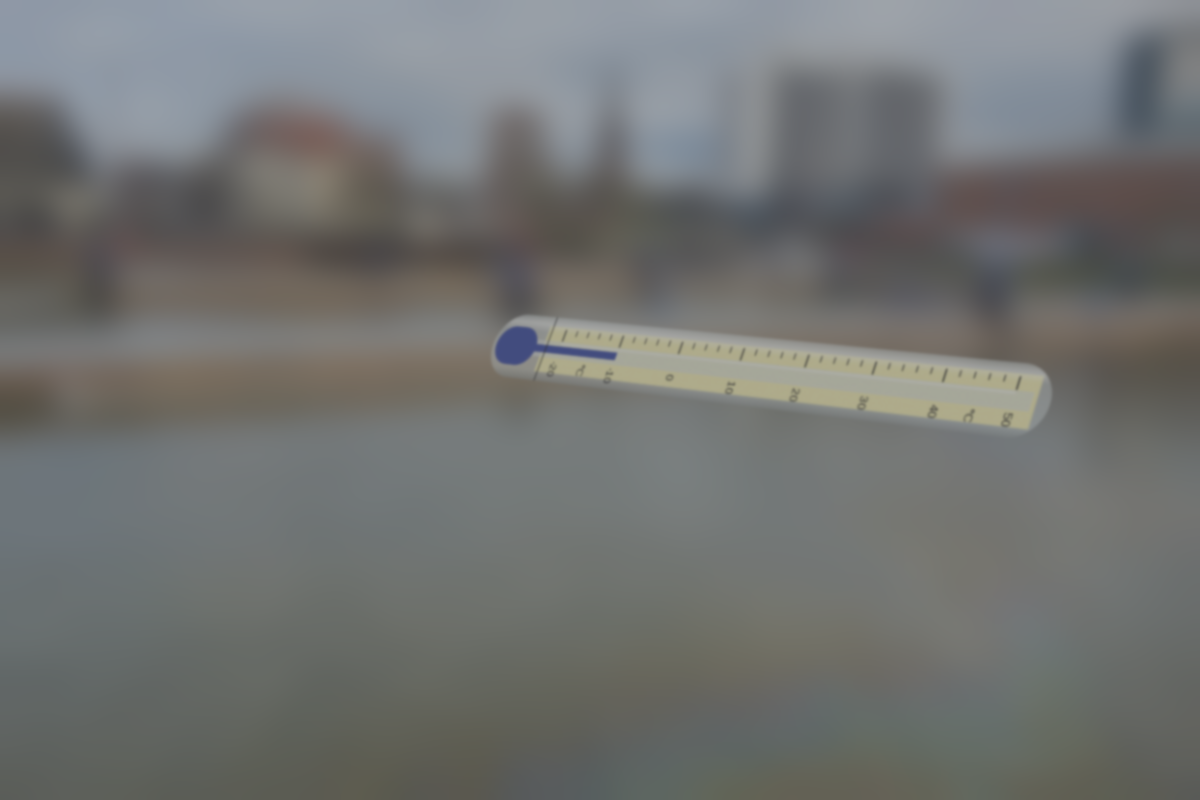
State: -10°C
